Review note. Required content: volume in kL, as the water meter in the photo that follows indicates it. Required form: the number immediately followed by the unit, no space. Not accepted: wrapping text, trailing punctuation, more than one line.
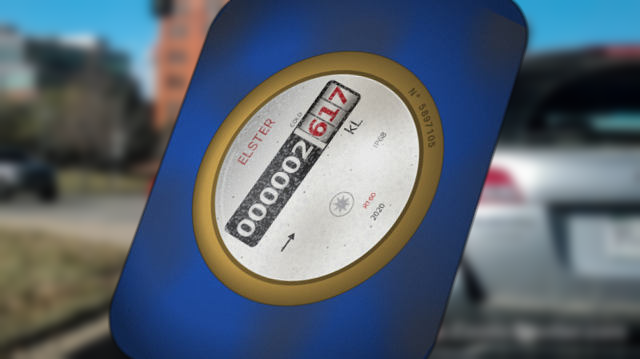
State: 2.617kL
